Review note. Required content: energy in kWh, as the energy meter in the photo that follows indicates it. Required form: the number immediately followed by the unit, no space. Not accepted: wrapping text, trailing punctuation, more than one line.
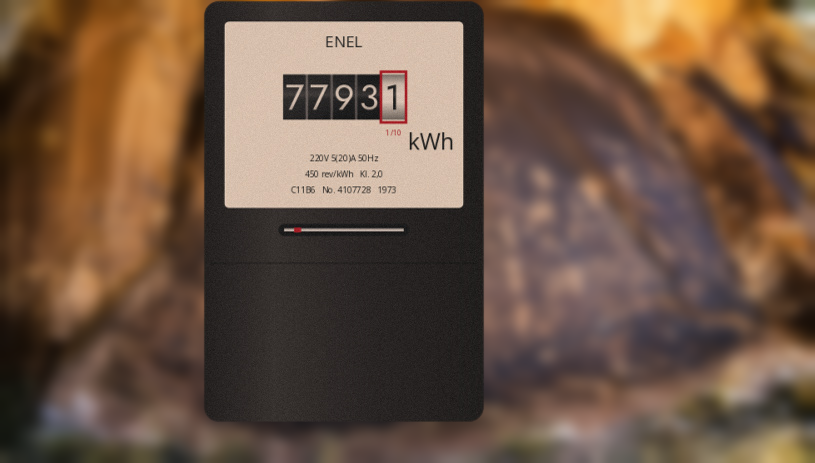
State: 7793.1kWh
